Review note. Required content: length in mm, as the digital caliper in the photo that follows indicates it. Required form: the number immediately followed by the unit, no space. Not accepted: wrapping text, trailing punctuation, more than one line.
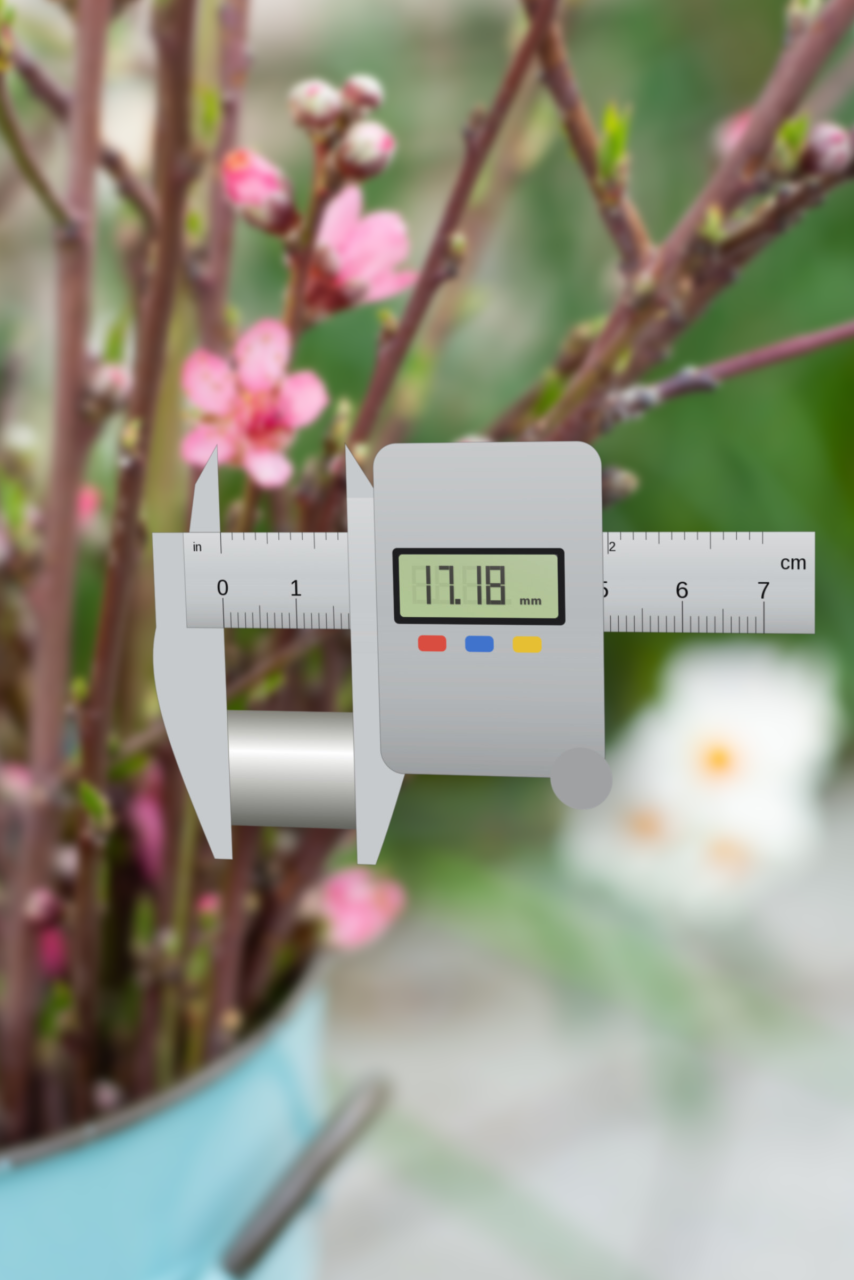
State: 17.18mm
